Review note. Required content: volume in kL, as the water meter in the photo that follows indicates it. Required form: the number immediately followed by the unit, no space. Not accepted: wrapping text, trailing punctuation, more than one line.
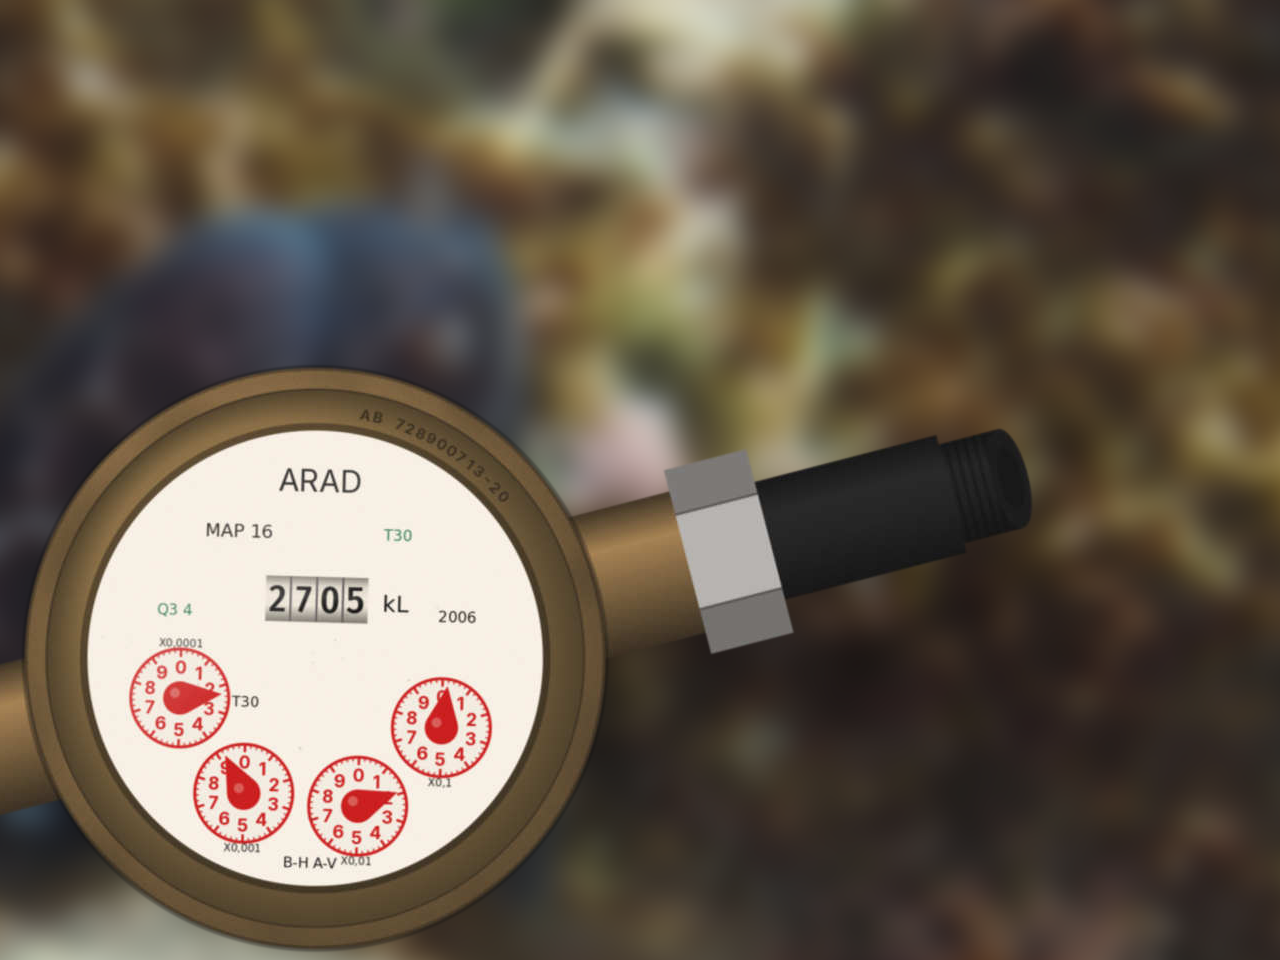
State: 2705.0192kL
